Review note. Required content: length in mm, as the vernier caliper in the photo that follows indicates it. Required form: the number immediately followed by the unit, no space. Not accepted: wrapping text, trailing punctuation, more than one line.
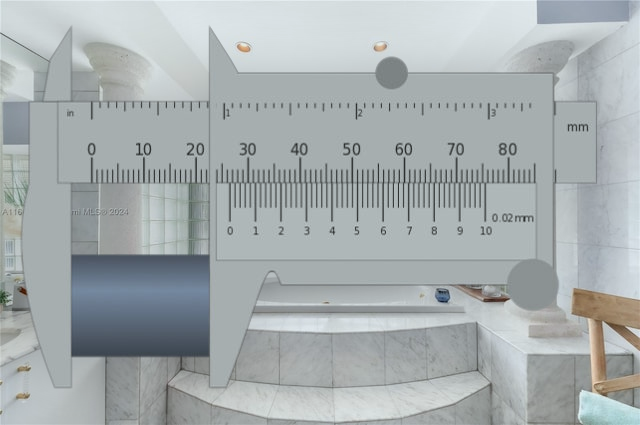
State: 26.5mm
